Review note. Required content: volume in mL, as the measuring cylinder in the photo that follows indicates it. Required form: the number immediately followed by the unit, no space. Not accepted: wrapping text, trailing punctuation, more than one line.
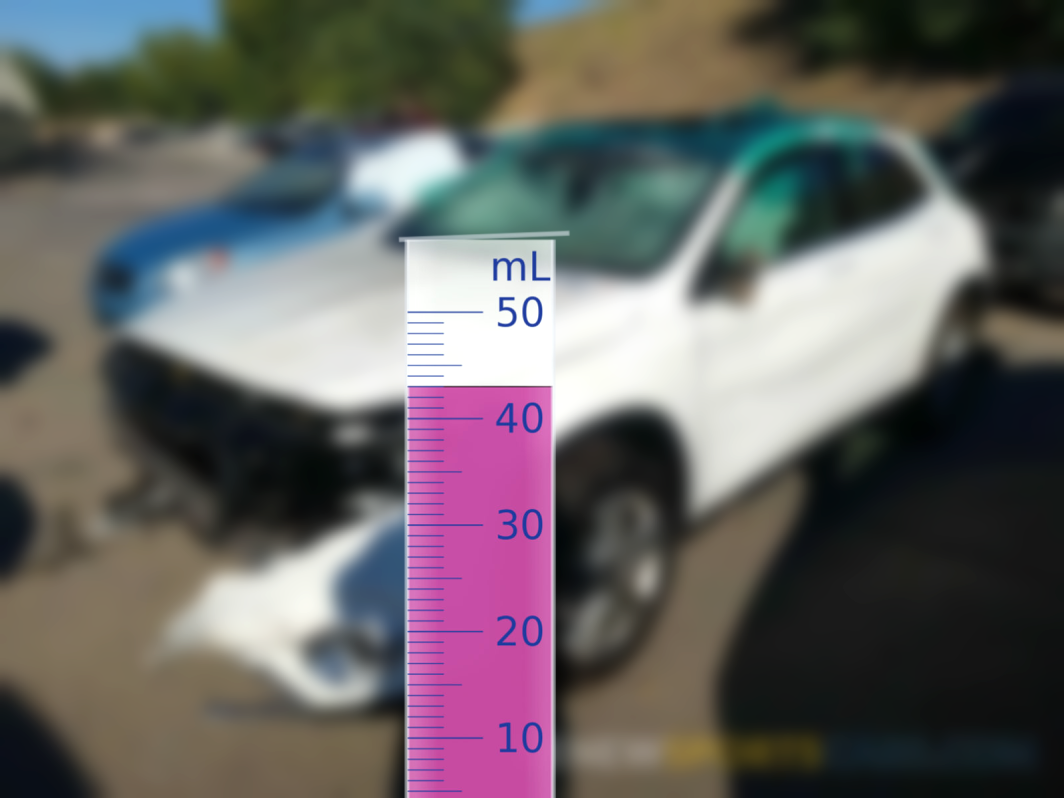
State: 43mL
